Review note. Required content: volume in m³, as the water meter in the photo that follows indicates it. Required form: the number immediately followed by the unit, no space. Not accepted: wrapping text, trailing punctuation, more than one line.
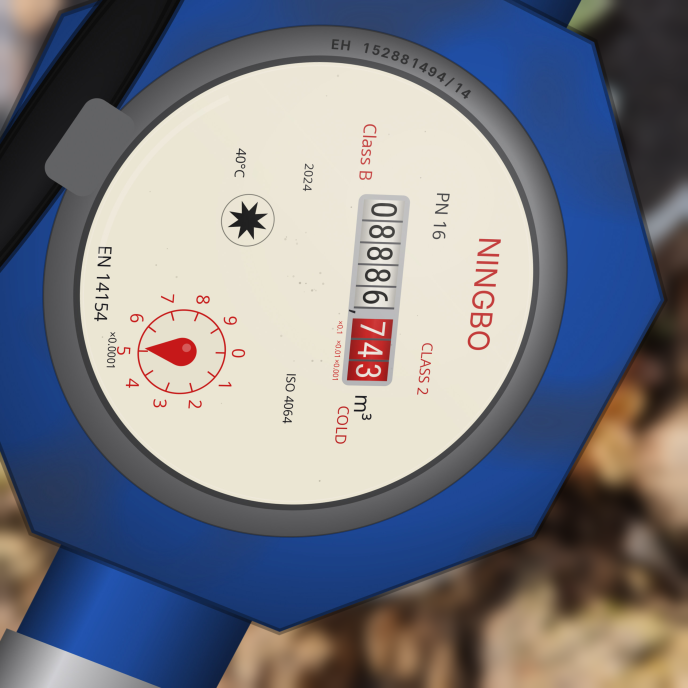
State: 8886.7435m³
